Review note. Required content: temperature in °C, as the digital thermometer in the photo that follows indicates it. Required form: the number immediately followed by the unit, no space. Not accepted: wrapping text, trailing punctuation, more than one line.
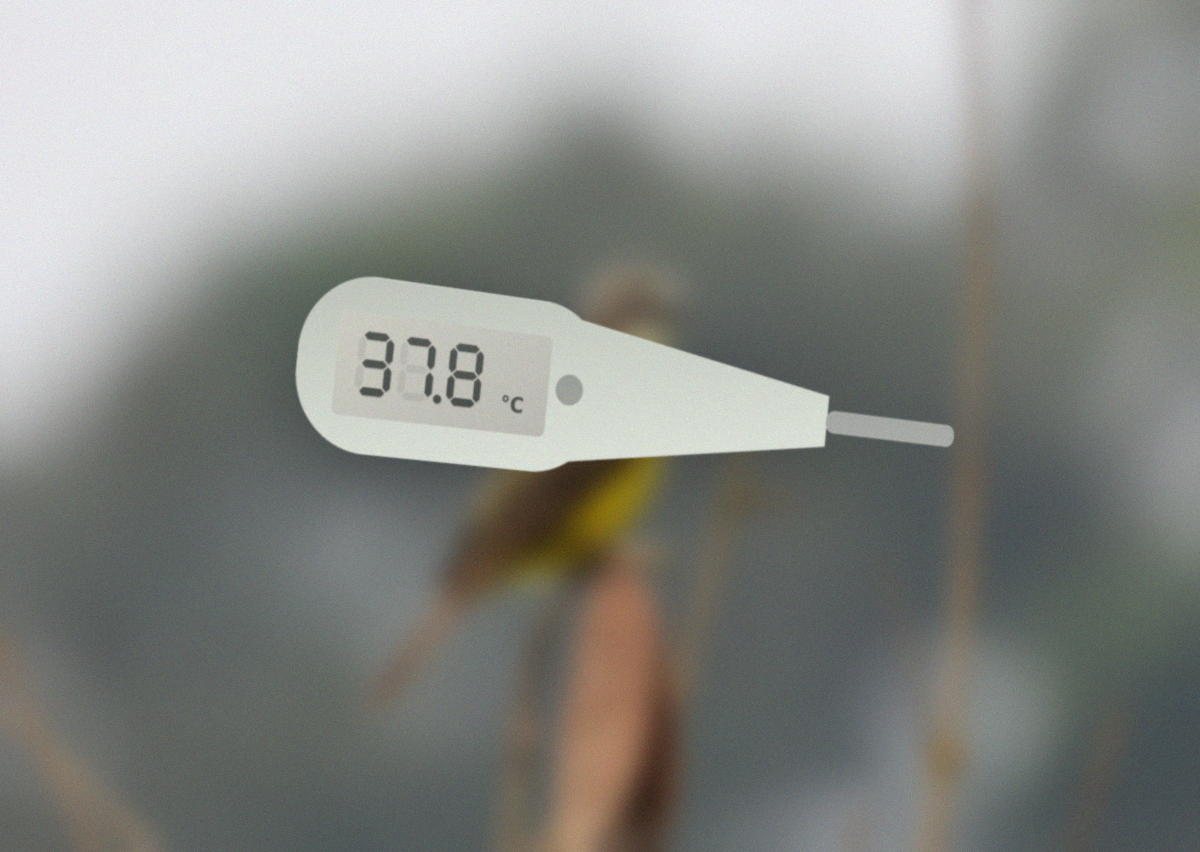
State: 37.8°C
